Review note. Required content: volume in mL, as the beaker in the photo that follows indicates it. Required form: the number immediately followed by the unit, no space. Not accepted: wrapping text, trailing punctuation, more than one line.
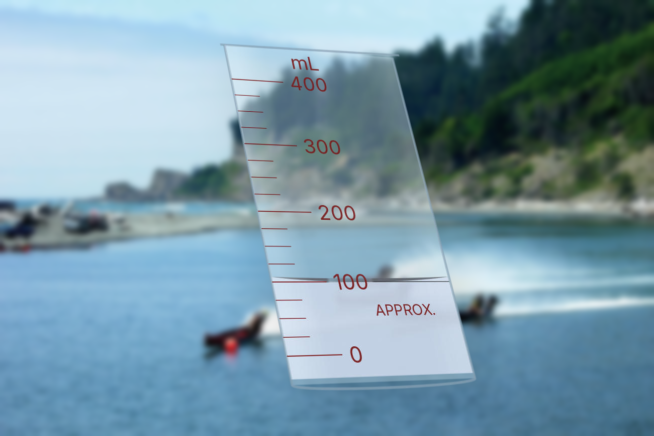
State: 100mL
